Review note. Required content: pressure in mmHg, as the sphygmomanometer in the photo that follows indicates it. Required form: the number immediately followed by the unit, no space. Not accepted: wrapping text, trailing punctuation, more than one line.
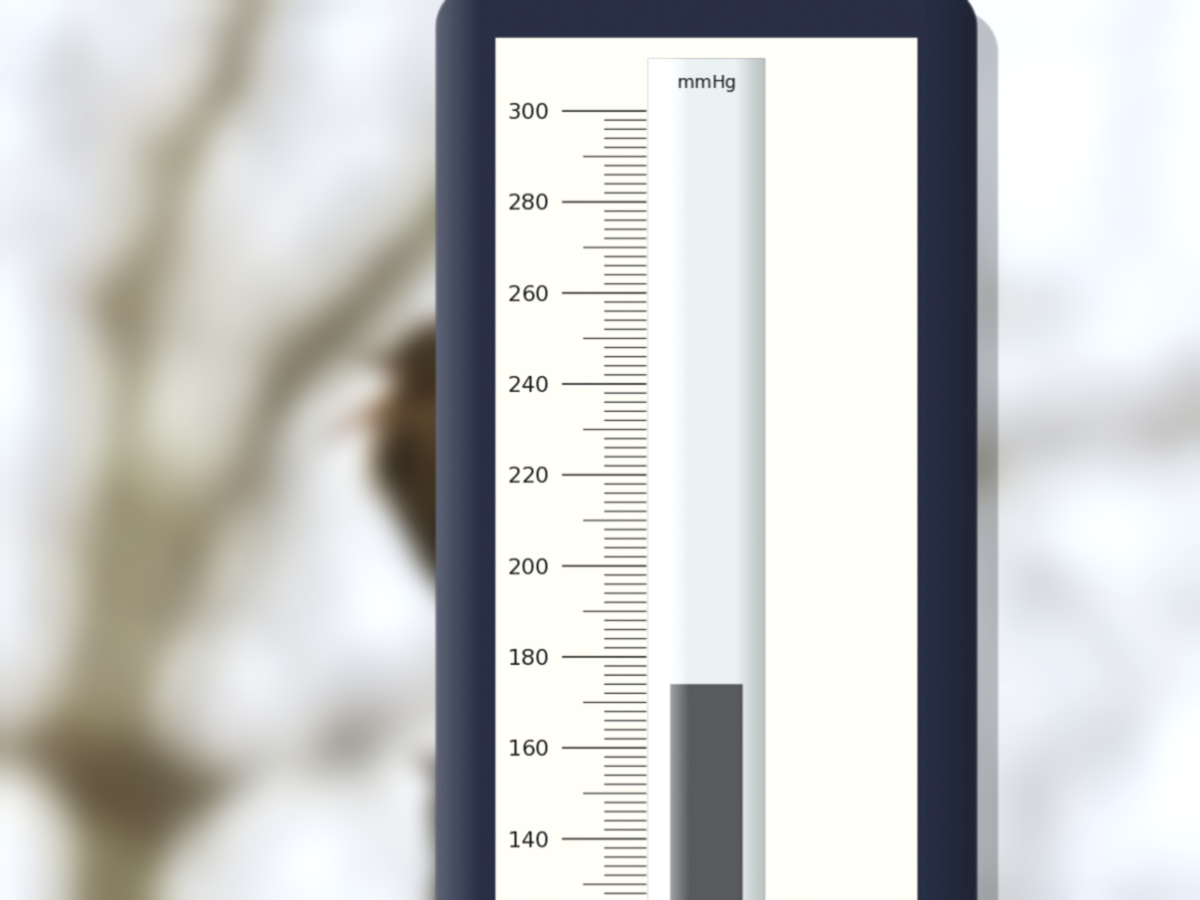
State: 174mmHg
